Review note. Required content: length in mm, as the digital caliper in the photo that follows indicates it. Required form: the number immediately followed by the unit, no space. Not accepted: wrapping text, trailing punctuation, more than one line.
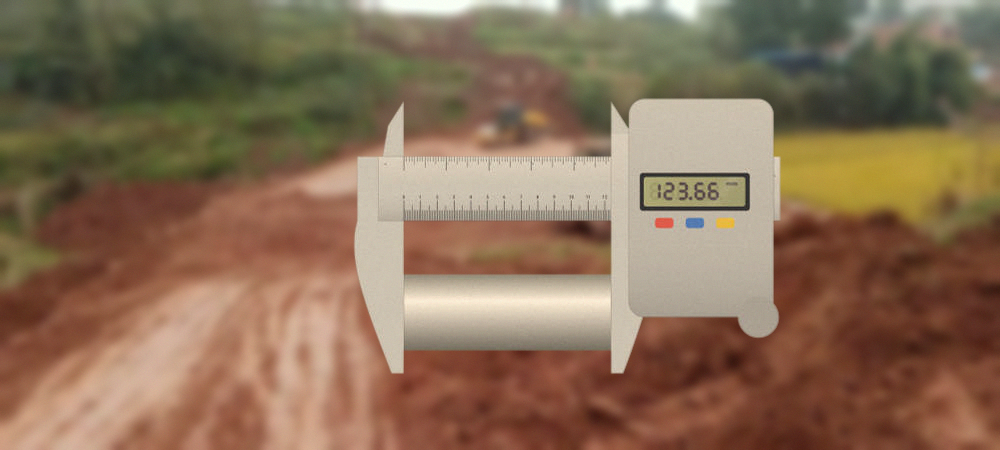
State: 123.66mm
